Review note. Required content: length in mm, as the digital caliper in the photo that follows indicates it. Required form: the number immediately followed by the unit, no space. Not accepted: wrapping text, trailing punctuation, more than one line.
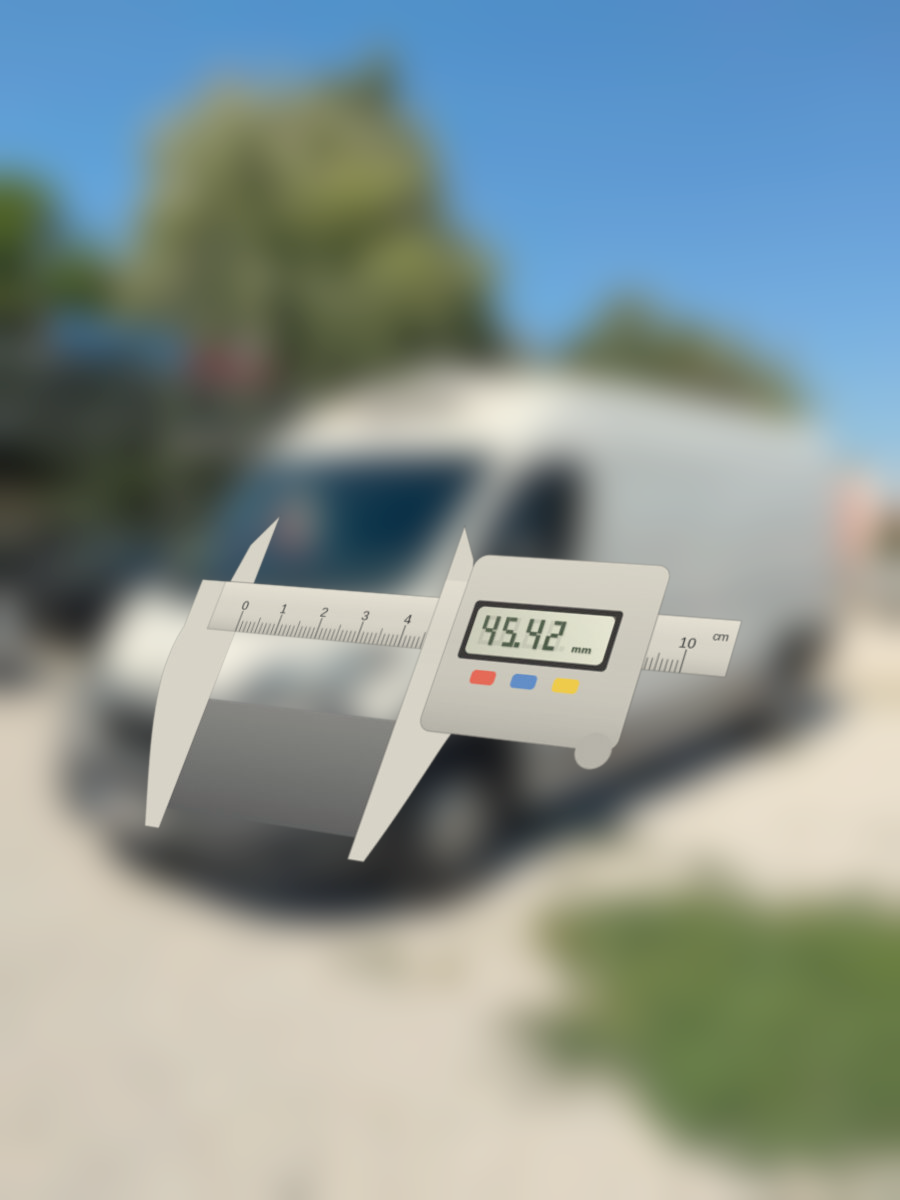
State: 45.42mm
